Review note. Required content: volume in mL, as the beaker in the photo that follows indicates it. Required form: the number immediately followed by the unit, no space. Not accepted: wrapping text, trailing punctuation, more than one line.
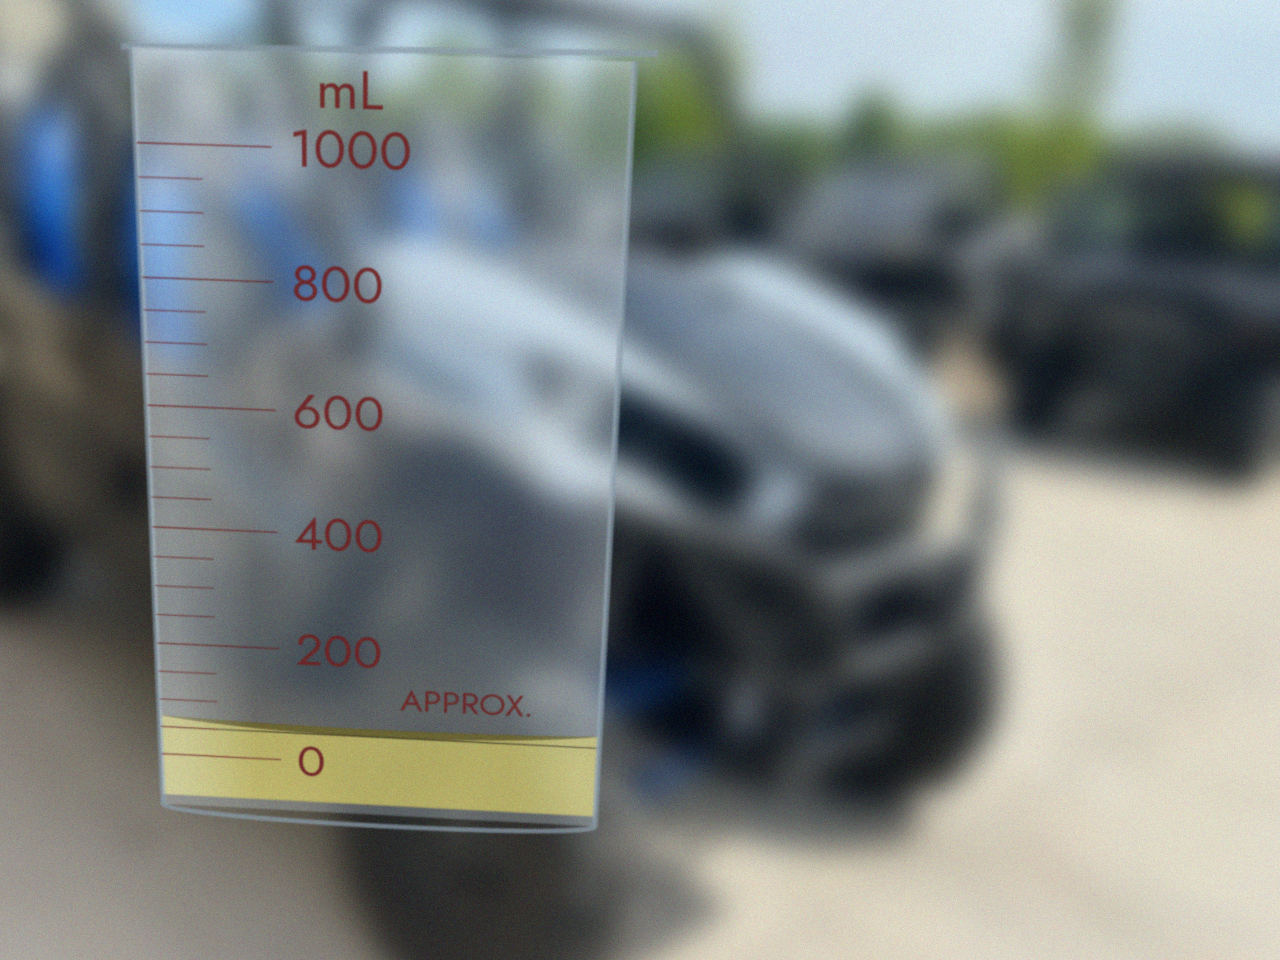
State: 50mL
